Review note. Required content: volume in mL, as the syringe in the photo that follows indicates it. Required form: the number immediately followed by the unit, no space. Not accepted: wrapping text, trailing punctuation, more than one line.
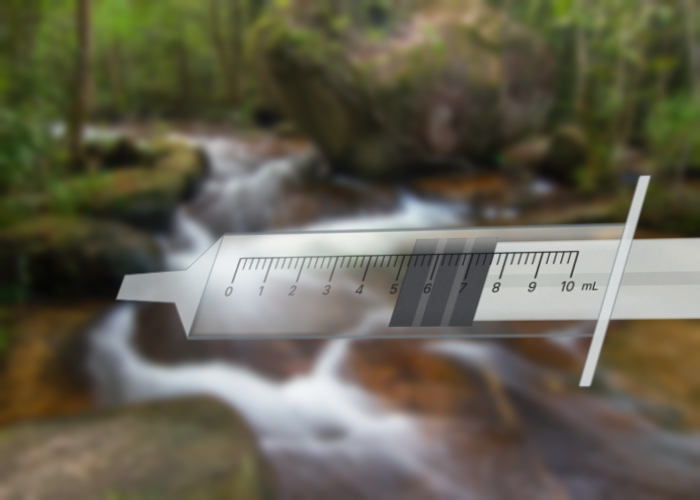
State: 5.2mL
